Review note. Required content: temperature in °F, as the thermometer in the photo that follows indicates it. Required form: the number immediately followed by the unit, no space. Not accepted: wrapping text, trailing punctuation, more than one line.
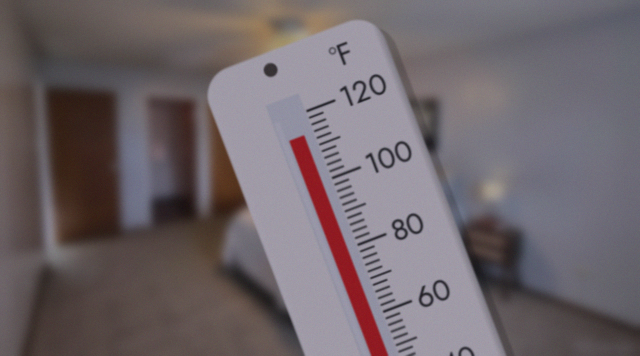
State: 114°F
